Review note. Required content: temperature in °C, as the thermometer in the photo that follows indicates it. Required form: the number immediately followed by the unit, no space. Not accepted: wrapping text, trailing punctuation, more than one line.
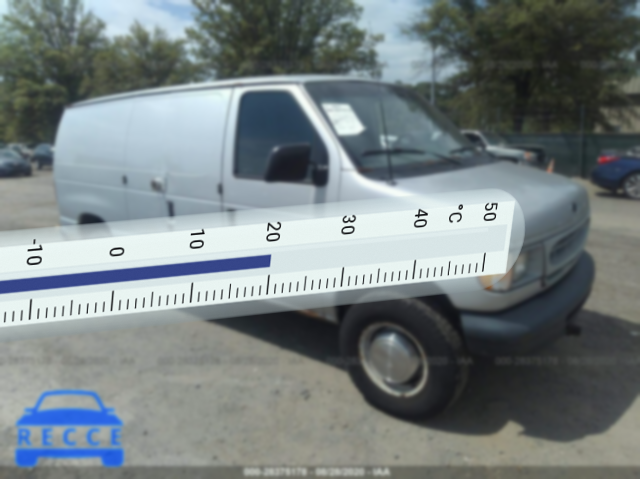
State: 20°C
